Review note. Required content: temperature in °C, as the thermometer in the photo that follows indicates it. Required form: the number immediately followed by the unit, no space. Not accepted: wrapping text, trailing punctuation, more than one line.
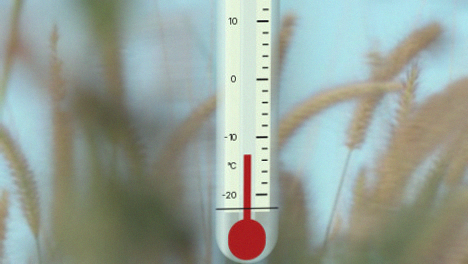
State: -13°C
